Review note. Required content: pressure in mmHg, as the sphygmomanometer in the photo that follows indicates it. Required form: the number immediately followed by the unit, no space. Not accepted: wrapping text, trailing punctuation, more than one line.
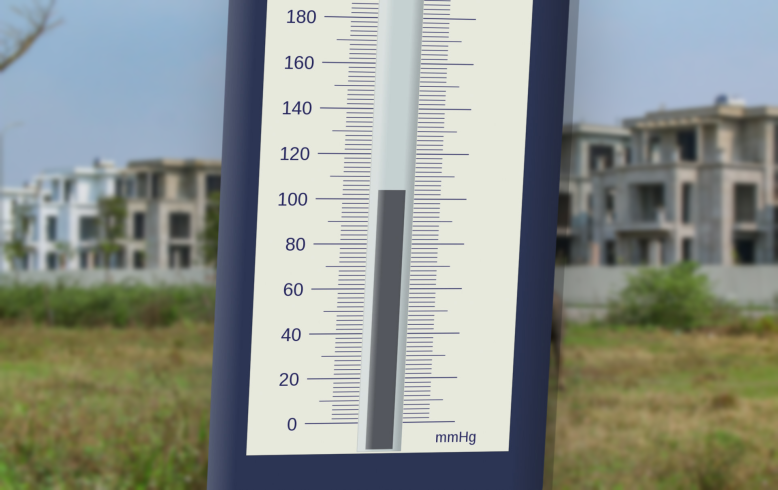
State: 104mmHg
